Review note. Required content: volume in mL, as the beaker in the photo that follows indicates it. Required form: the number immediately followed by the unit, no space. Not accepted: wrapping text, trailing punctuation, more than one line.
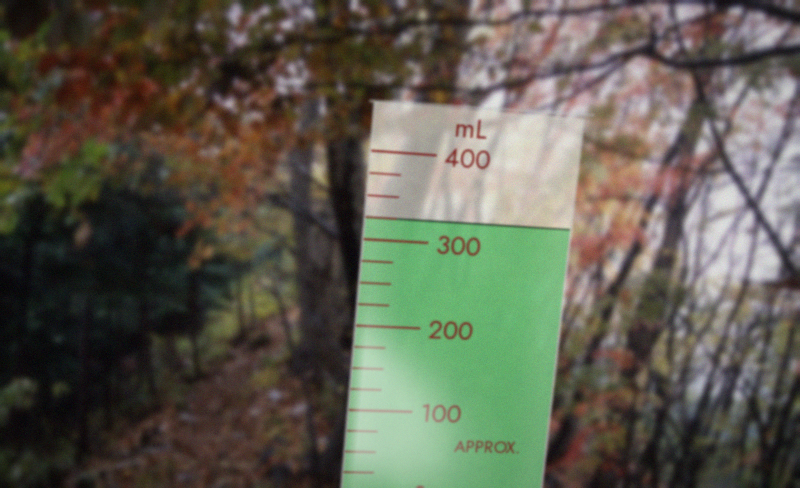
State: 325mL
